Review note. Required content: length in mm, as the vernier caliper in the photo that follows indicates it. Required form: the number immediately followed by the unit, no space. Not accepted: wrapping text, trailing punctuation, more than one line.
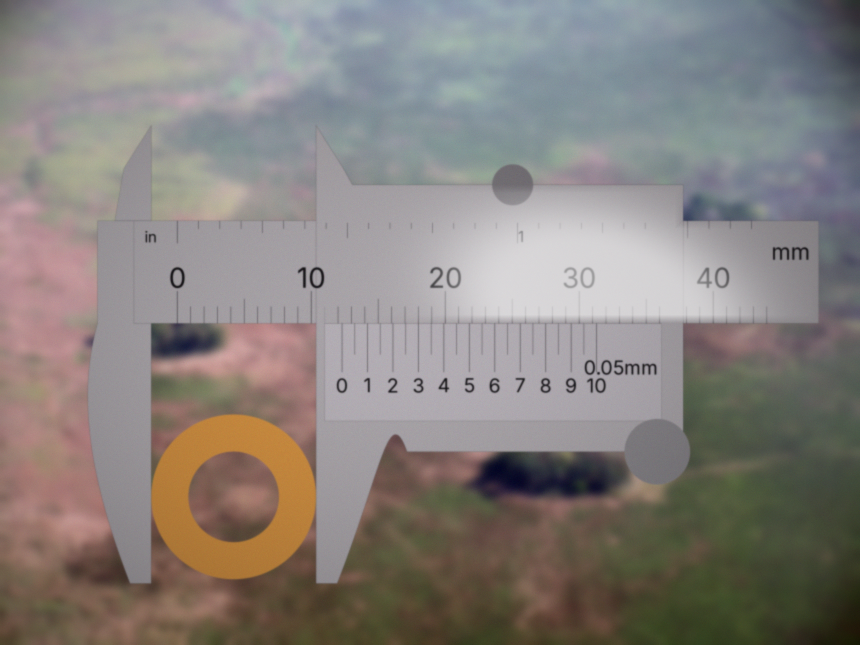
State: 12.3mm
